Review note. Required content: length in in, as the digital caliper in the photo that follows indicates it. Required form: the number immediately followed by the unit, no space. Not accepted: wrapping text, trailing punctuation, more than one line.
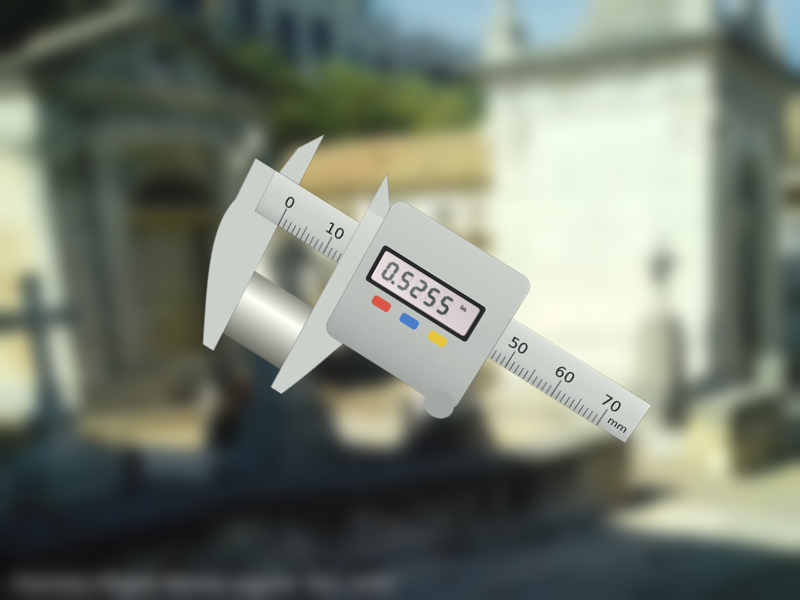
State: 0.5255in
